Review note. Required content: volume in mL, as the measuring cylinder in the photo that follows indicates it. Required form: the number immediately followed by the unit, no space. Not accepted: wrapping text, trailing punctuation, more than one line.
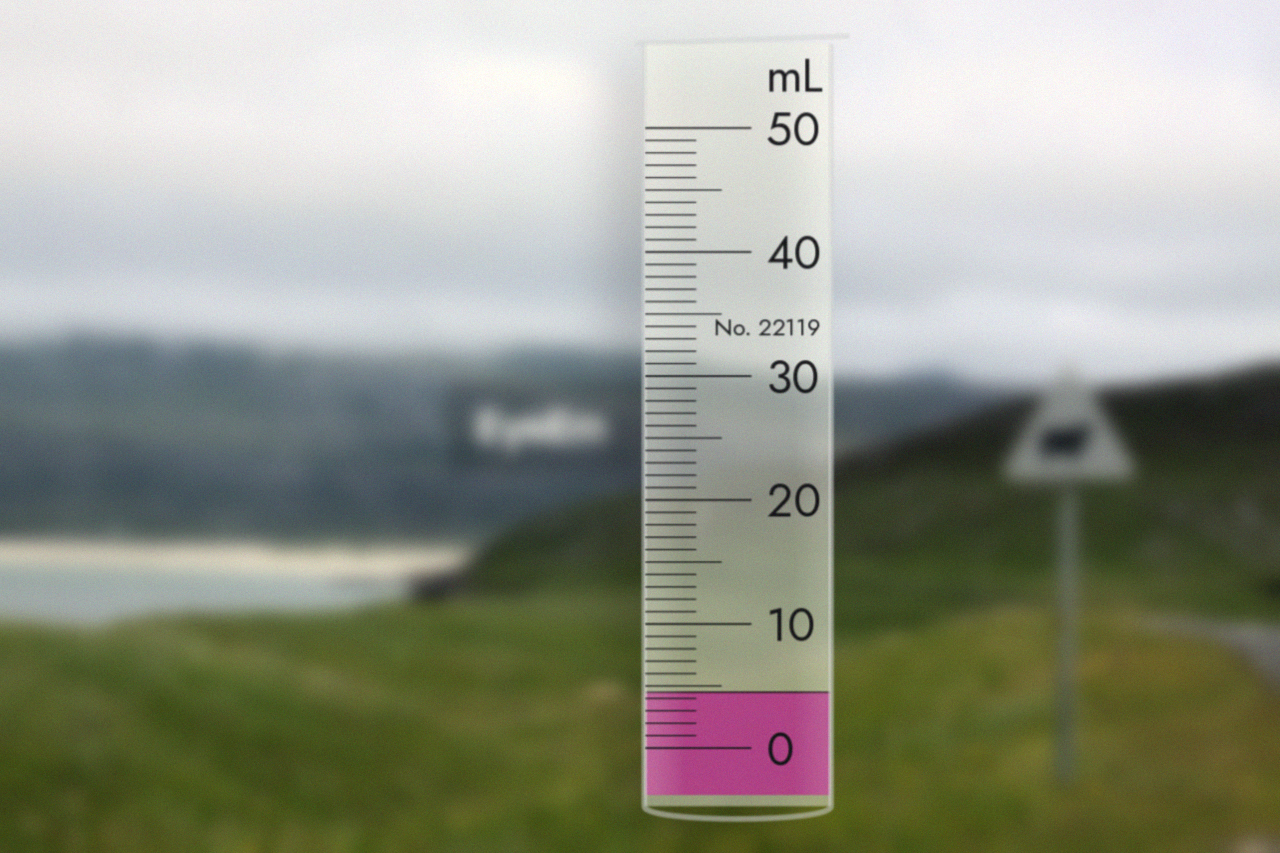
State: 4.5mL
